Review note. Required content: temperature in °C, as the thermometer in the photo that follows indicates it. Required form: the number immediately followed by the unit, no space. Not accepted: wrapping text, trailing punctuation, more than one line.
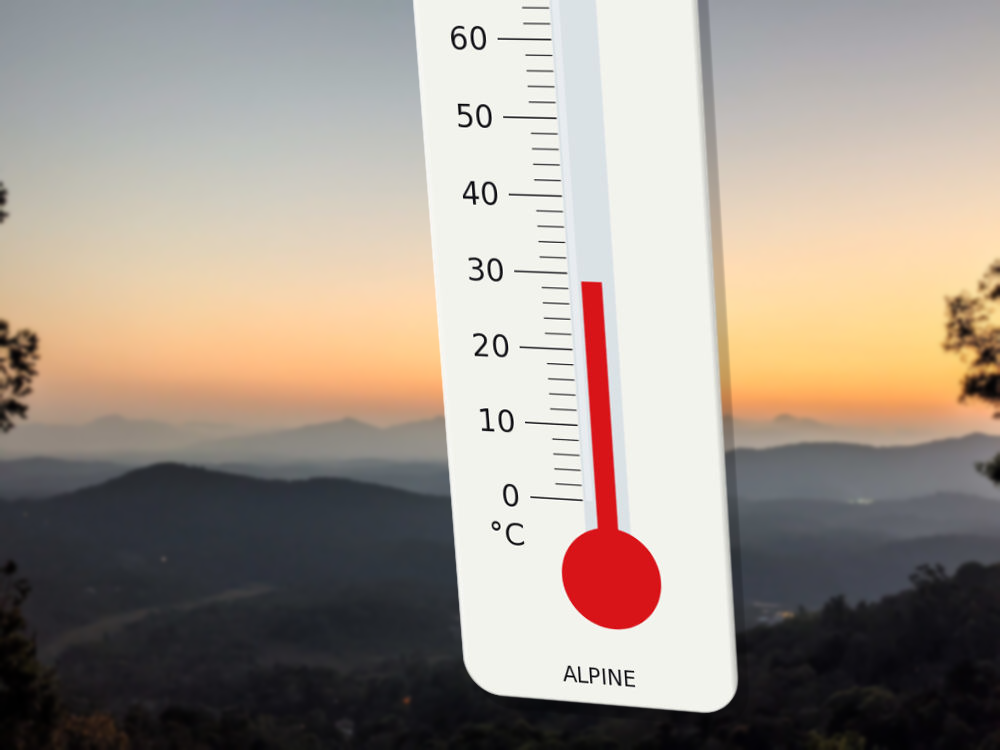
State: 29°C
